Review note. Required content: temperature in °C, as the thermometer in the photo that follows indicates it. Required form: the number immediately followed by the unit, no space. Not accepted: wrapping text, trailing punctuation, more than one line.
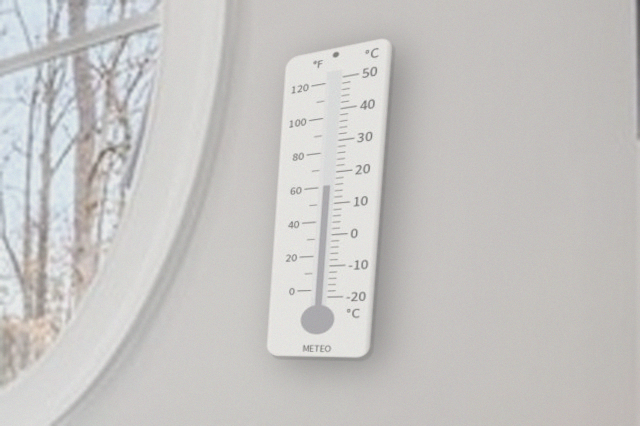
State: 16°C
